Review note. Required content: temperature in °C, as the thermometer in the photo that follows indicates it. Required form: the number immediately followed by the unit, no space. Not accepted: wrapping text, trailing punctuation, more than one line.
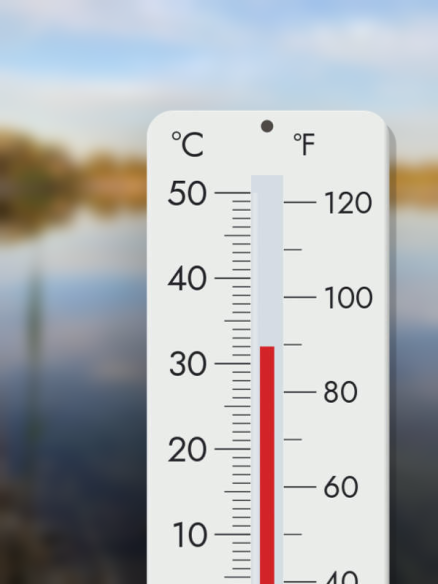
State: 32°C
